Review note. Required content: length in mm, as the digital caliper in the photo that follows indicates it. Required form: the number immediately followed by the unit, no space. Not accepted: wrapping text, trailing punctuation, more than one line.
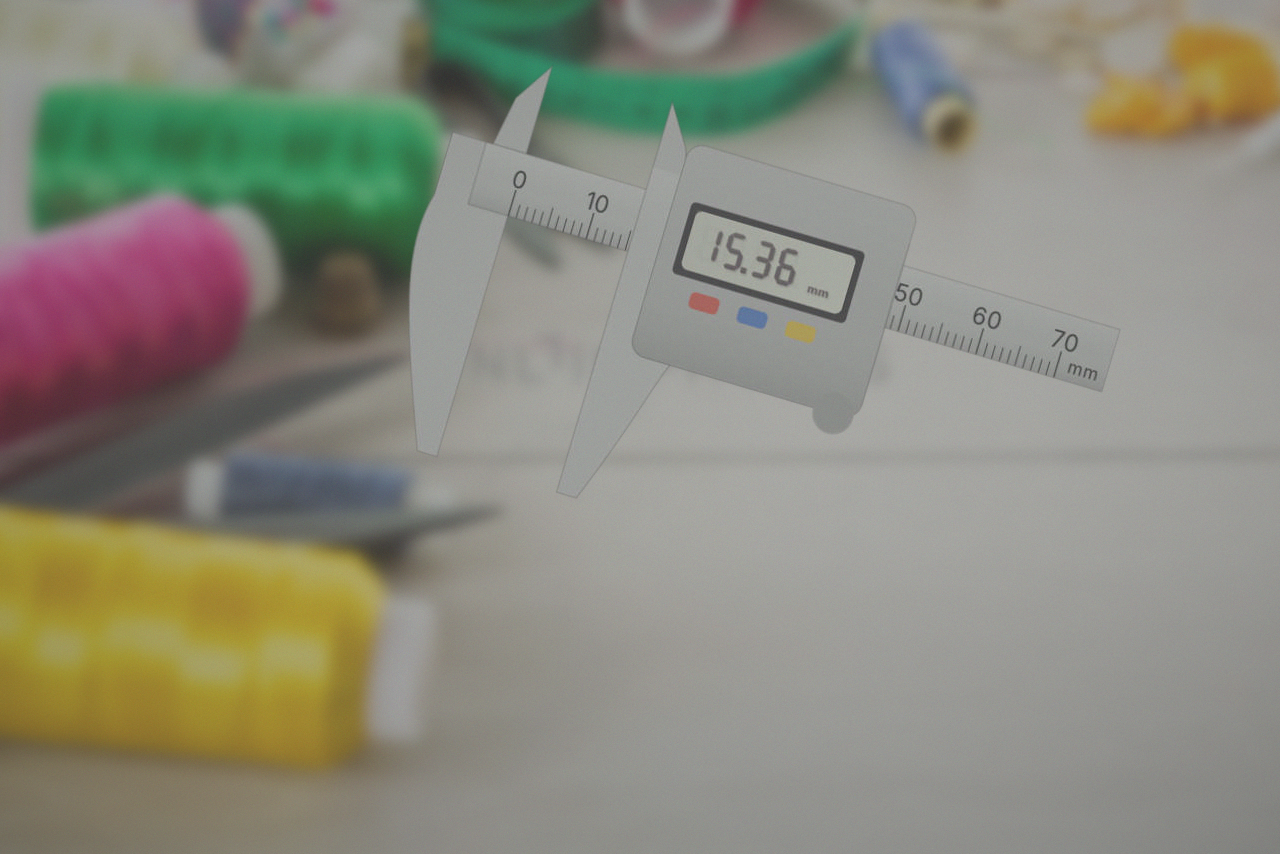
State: 15.36mm
